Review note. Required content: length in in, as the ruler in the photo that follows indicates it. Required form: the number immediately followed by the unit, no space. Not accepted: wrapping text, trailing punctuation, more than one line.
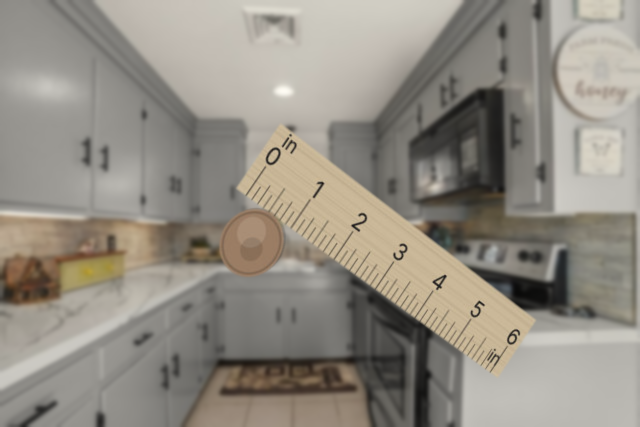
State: 1.125in
